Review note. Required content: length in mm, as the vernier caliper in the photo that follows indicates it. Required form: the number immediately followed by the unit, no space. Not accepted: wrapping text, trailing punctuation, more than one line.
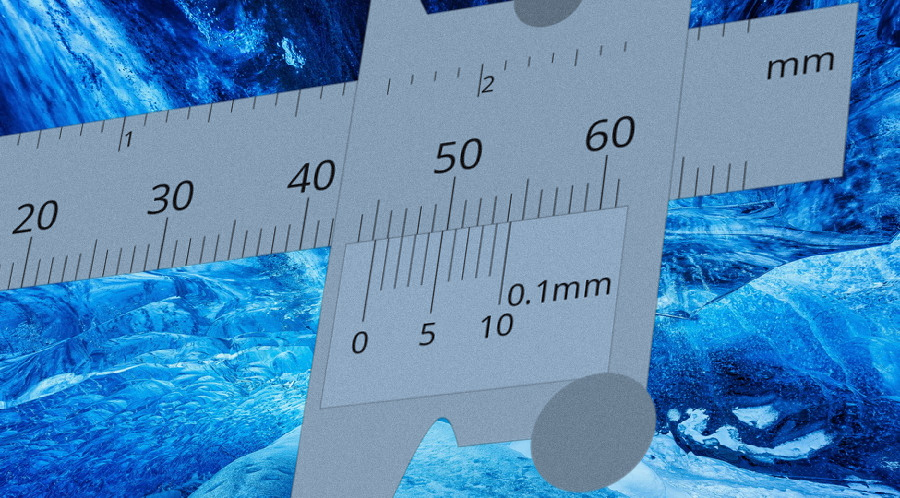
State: 45.2mm
